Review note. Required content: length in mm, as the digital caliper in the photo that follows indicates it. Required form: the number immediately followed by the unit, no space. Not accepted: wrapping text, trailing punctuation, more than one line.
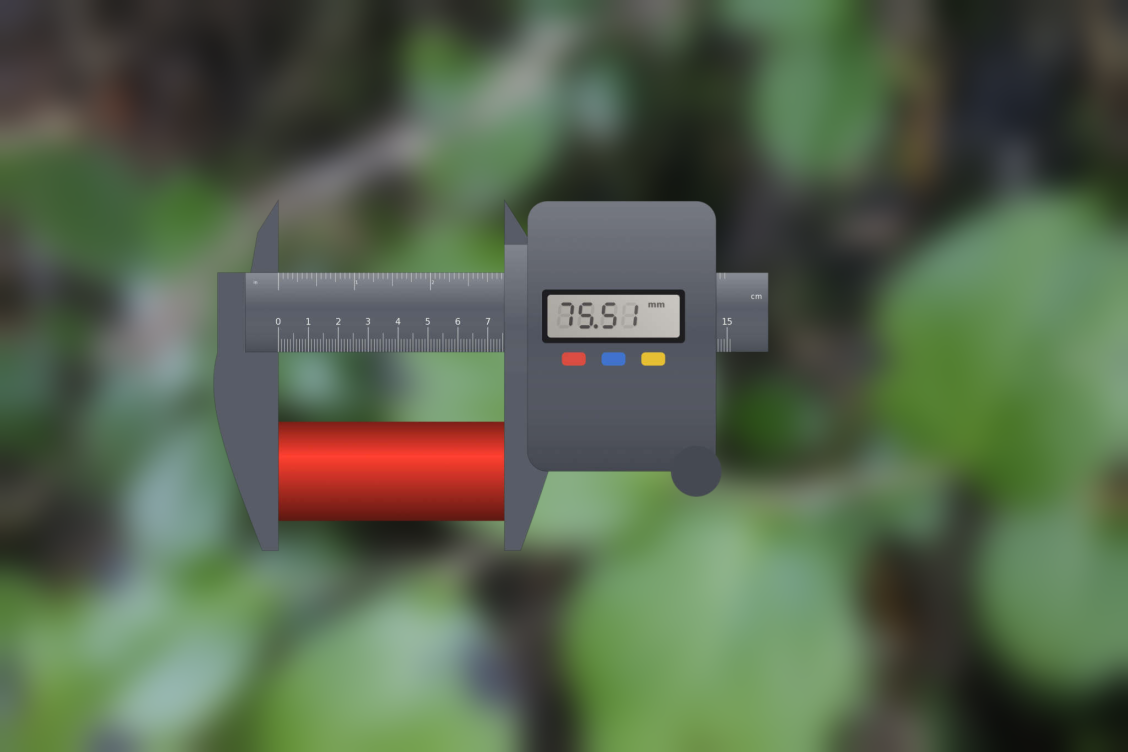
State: 75.51mm
